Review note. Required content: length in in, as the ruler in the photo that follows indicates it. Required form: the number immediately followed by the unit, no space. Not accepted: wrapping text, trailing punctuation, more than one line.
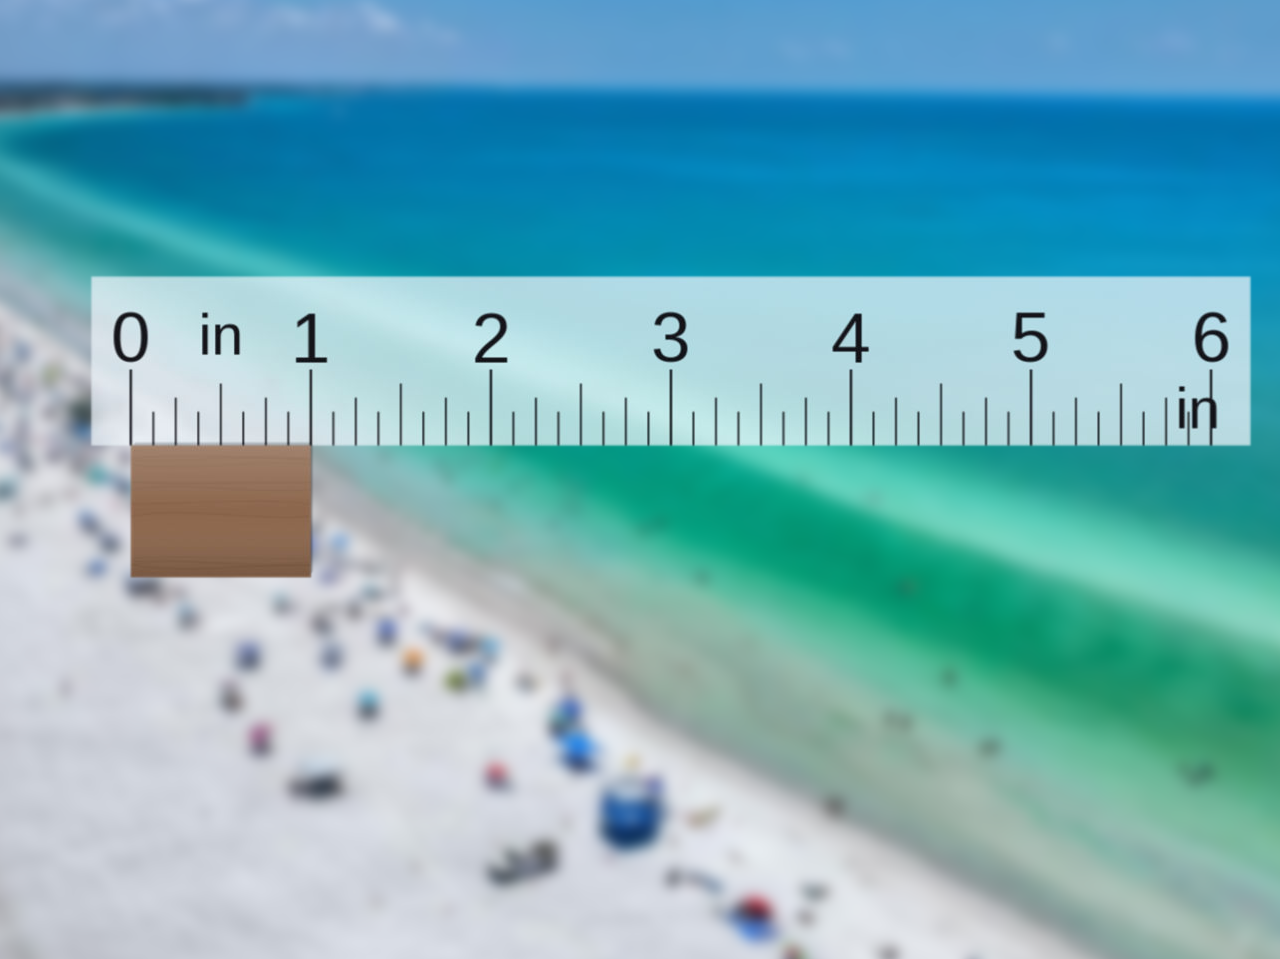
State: 1in
